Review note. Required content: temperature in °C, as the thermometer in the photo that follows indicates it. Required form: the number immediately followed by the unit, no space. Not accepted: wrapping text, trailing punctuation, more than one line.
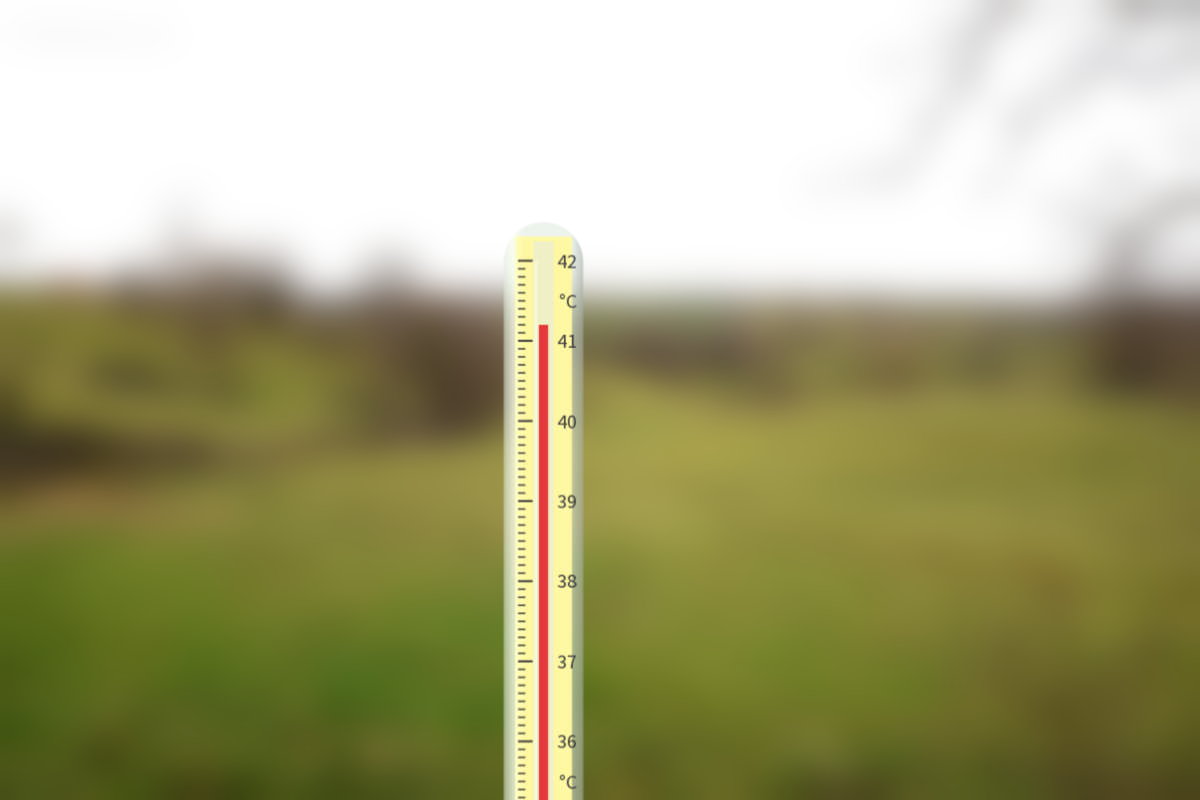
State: 41.2°C
